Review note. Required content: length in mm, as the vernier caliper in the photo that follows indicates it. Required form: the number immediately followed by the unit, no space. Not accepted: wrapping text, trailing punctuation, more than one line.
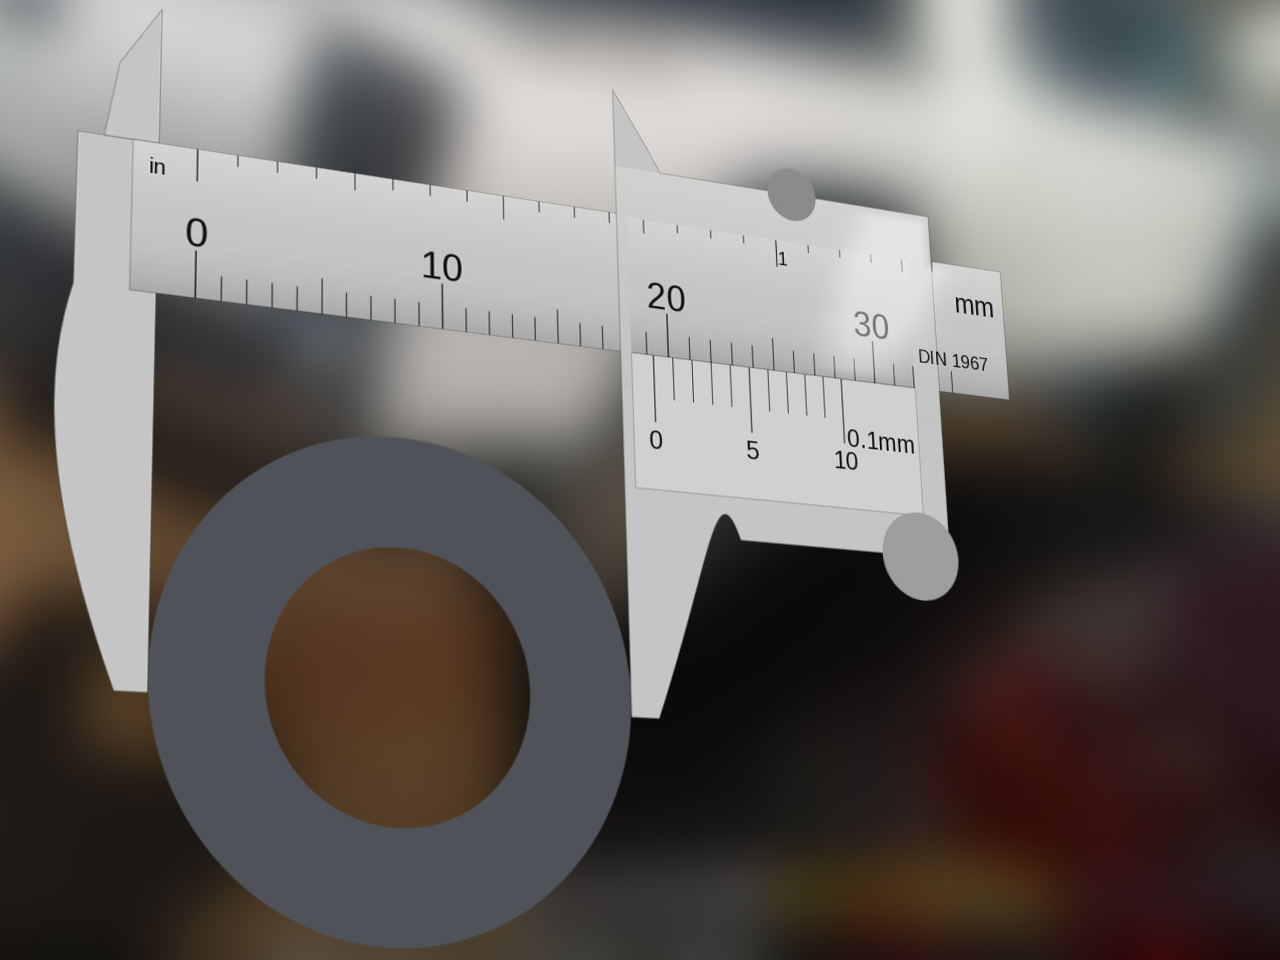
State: 19.3mm
